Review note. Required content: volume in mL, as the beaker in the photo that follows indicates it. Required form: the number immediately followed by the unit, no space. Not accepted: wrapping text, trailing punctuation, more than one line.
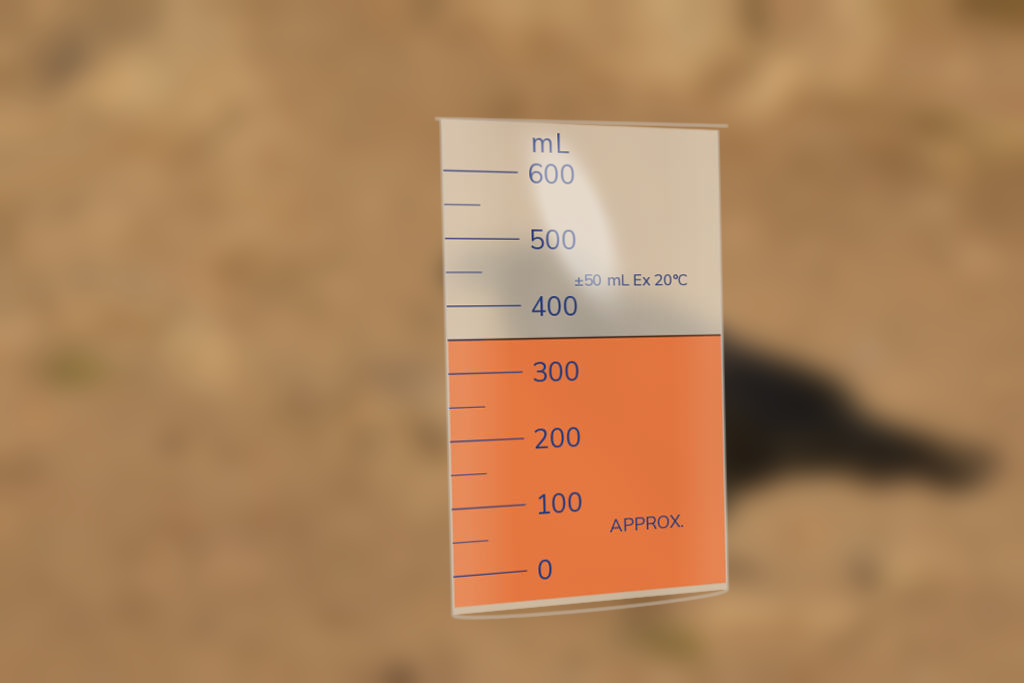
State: 350mL
